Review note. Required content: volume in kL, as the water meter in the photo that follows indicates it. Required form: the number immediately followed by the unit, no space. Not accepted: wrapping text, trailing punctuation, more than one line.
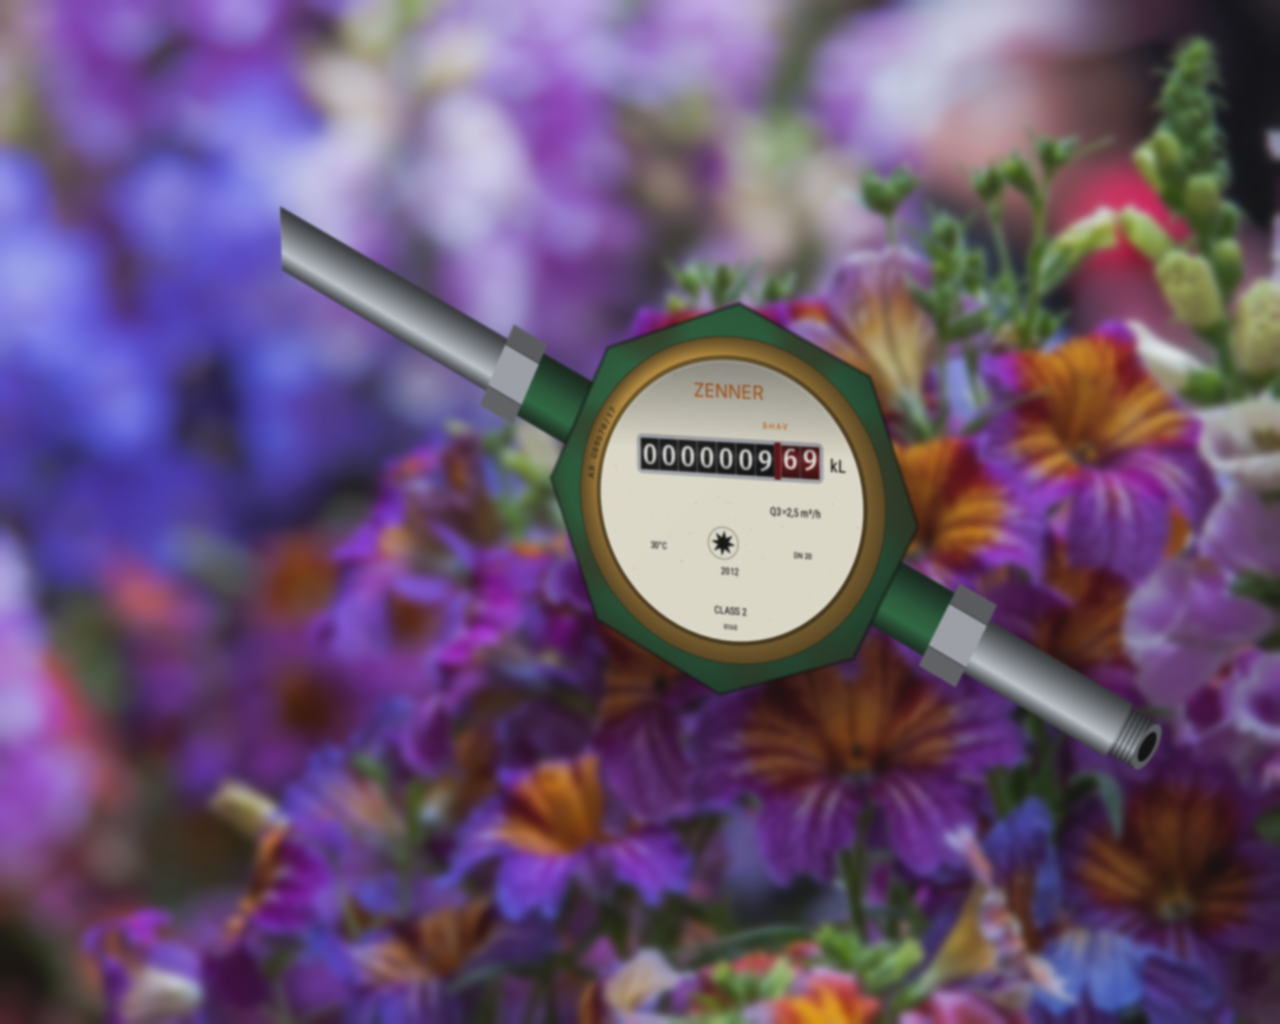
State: 9.69kL
